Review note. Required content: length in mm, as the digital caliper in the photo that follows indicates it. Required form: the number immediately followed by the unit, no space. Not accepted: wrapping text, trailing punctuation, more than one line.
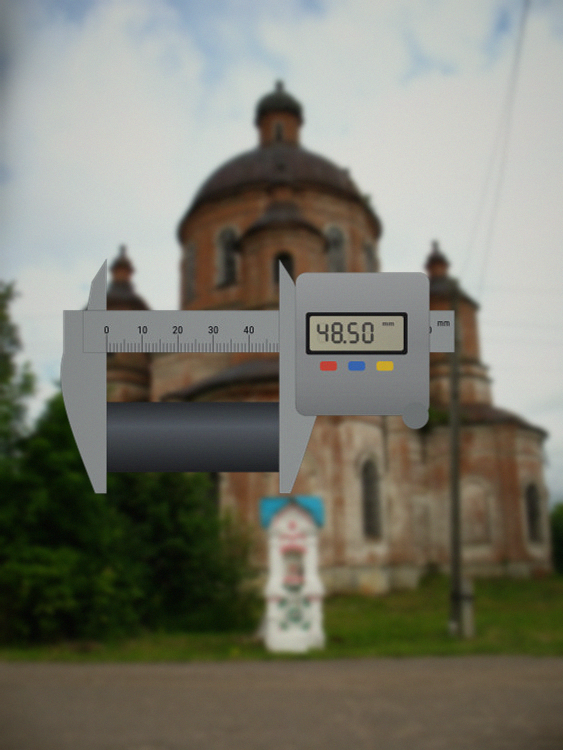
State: 48.50mm
